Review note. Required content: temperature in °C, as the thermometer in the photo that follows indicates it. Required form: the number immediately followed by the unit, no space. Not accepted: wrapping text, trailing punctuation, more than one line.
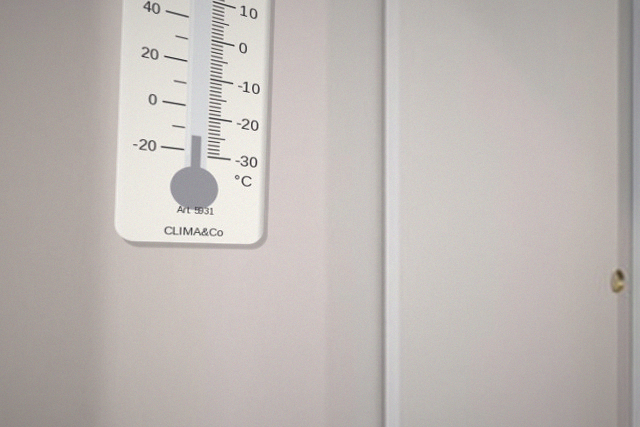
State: -25°C
